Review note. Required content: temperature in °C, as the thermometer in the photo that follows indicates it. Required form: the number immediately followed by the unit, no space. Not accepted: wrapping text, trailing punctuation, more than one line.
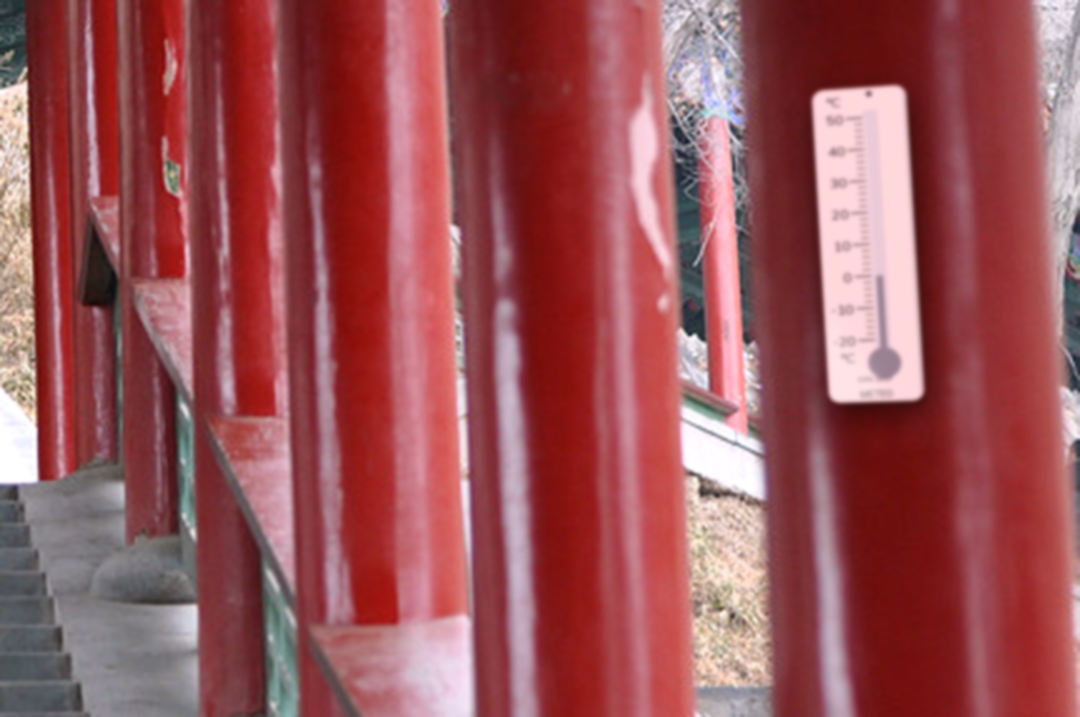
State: 0°C
